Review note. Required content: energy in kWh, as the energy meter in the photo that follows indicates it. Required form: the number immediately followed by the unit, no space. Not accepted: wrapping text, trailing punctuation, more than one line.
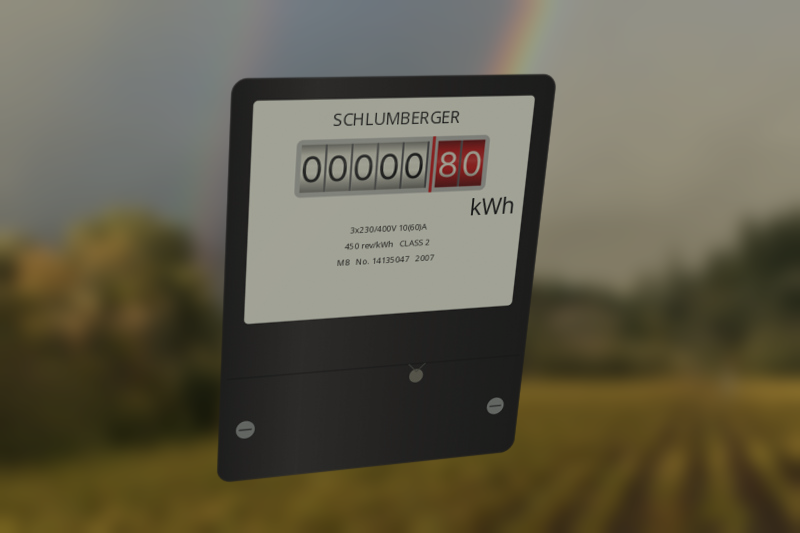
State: 0.80kWh
